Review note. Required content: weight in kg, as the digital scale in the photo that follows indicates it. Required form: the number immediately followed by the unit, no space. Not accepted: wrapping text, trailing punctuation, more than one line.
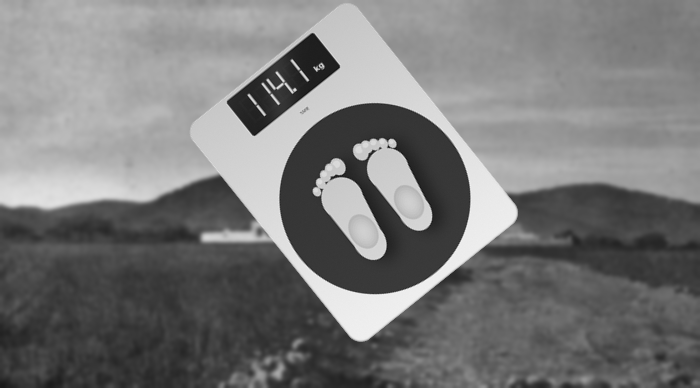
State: 114.1kg
